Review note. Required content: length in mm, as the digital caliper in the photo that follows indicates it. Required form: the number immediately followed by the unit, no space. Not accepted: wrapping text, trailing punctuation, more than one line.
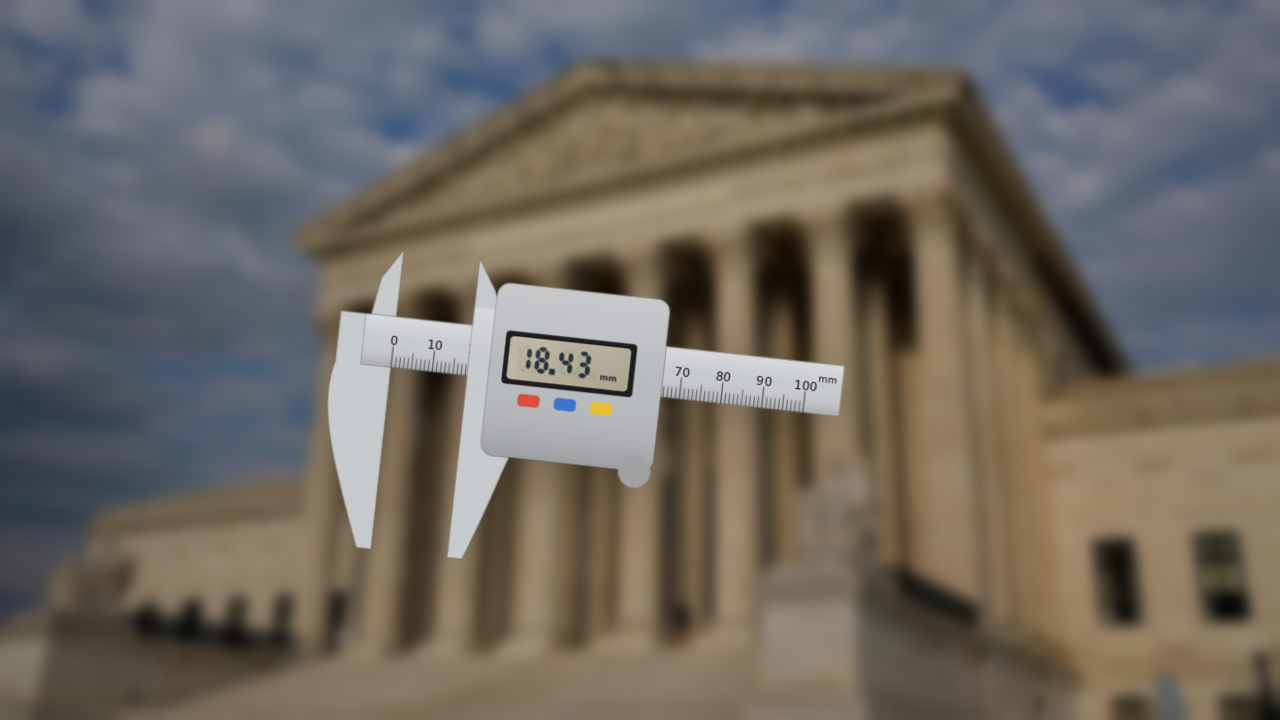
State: 18.43mm
